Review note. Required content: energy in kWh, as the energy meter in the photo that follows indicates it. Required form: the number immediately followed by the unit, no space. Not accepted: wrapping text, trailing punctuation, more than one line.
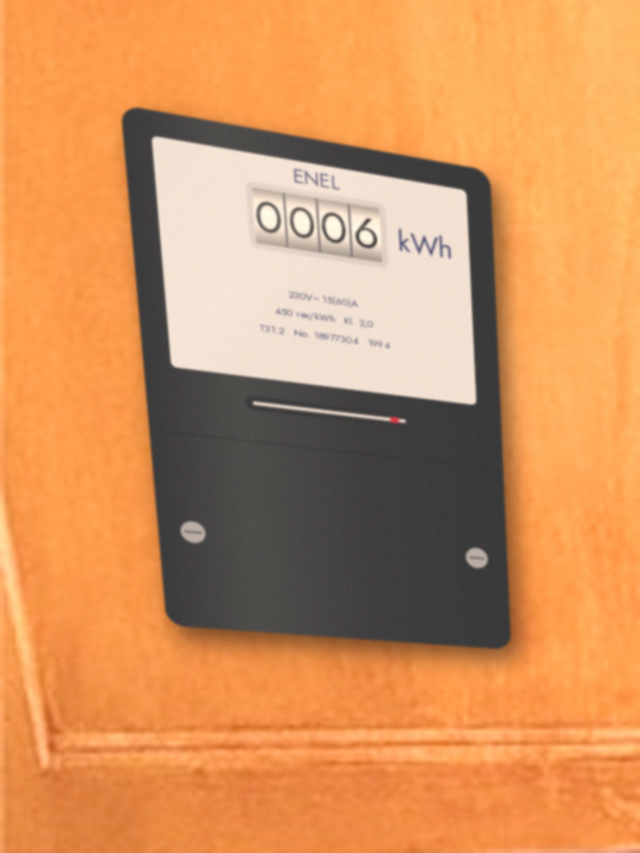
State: 6kWh
